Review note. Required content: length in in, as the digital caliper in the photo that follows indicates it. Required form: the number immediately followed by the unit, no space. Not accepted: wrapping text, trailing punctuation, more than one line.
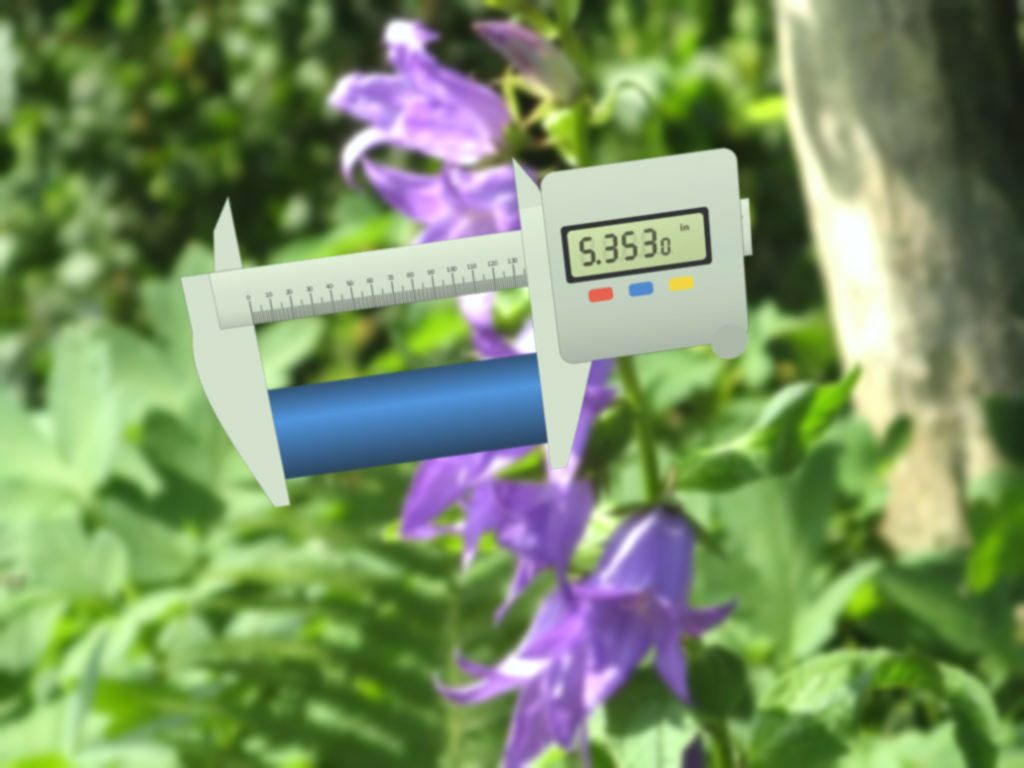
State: 5.3530in
